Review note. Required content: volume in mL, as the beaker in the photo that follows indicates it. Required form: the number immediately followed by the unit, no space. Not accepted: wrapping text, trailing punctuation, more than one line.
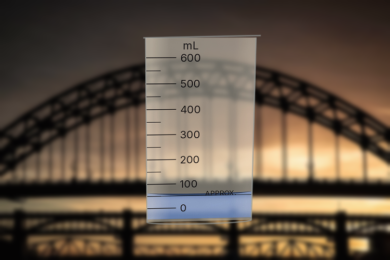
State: 50mL
